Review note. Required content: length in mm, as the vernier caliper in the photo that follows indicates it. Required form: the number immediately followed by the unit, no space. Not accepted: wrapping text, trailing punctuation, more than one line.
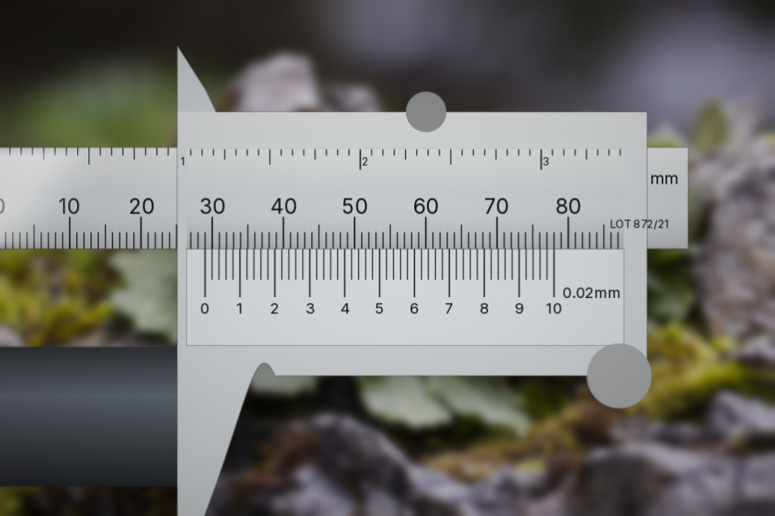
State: 29.0mm
